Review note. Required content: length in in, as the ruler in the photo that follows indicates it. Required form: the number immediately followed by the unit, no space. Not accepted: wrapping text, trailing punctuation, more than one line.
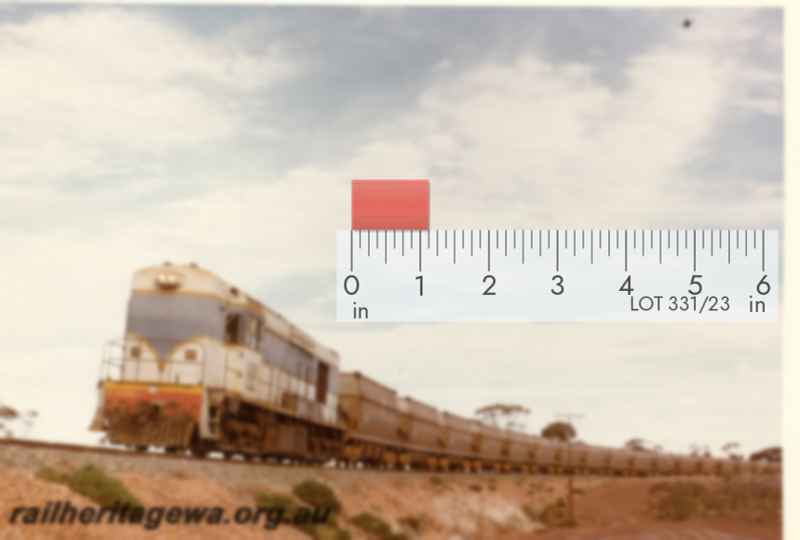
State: 1.125in
